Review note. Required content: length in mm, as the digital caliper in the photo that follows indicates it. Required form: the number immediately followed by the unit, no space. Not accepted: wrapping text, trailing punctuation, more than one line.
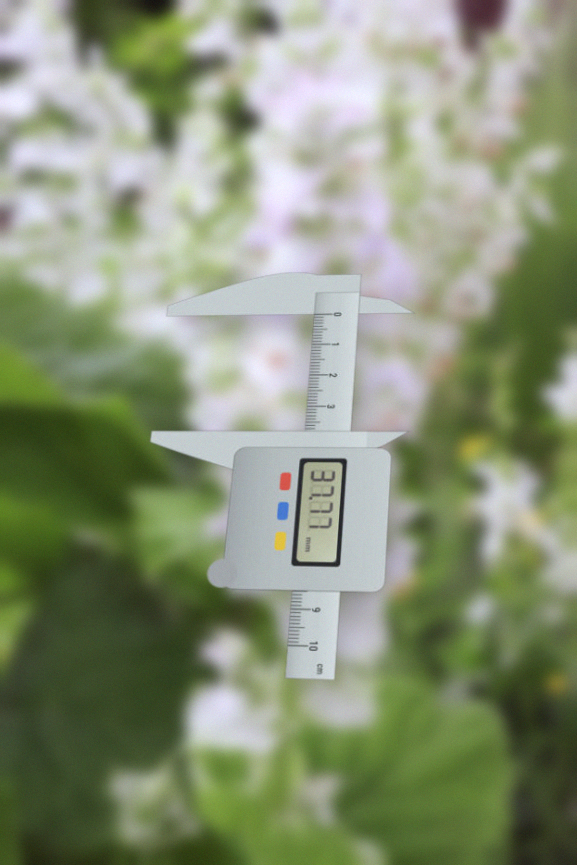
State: 37.77mm
